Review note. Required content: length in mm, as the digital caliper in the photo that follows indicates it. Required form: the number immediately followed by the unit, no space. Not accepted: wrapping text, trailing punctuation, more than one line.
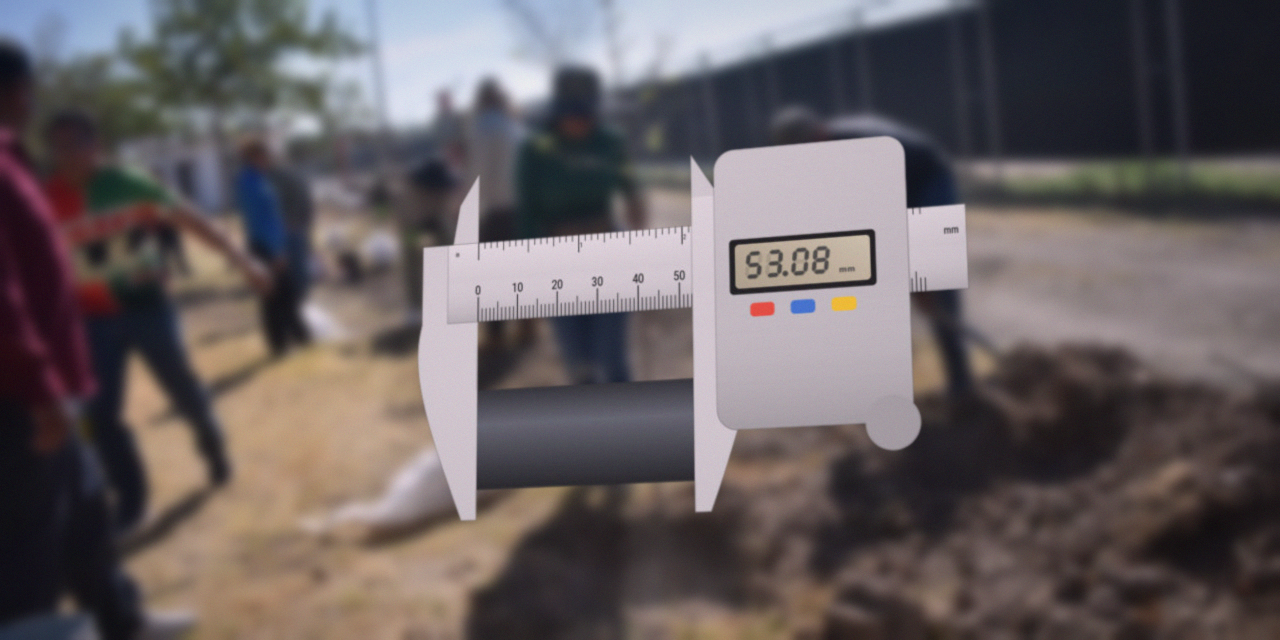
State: 53.08mm
